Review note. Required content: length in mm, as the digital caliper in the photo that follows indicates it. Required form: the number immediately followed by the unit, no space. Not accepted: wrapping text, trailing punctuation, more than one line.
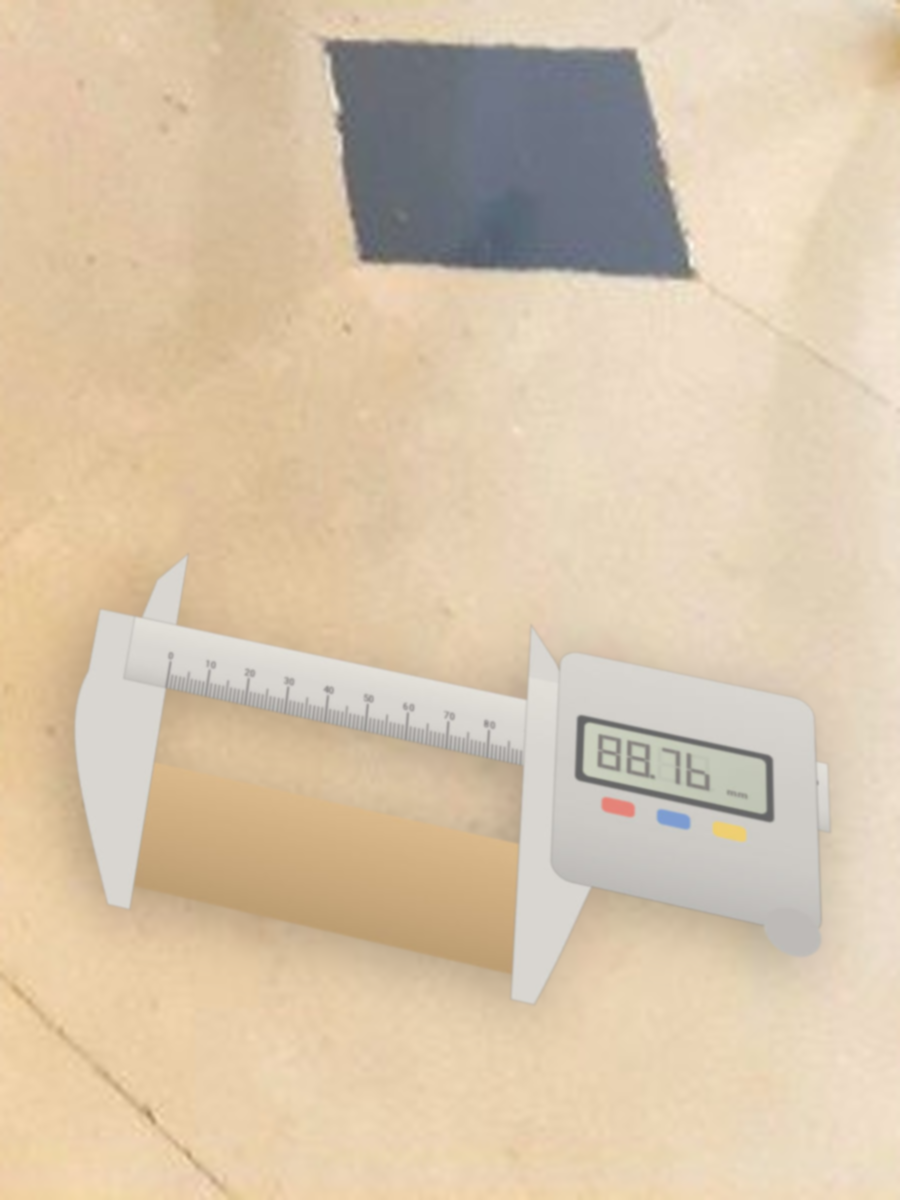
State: 88.76mm
